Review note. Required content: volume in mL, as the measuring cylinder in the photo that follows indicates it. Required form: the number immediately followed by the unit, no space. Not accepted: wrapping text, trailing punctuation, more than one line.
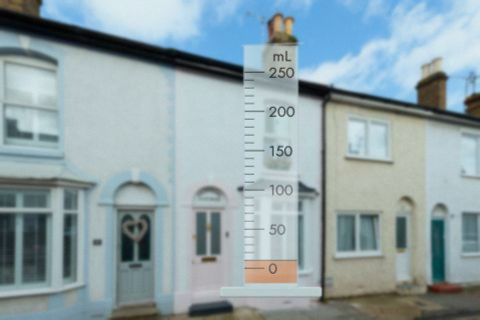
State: 10mL
